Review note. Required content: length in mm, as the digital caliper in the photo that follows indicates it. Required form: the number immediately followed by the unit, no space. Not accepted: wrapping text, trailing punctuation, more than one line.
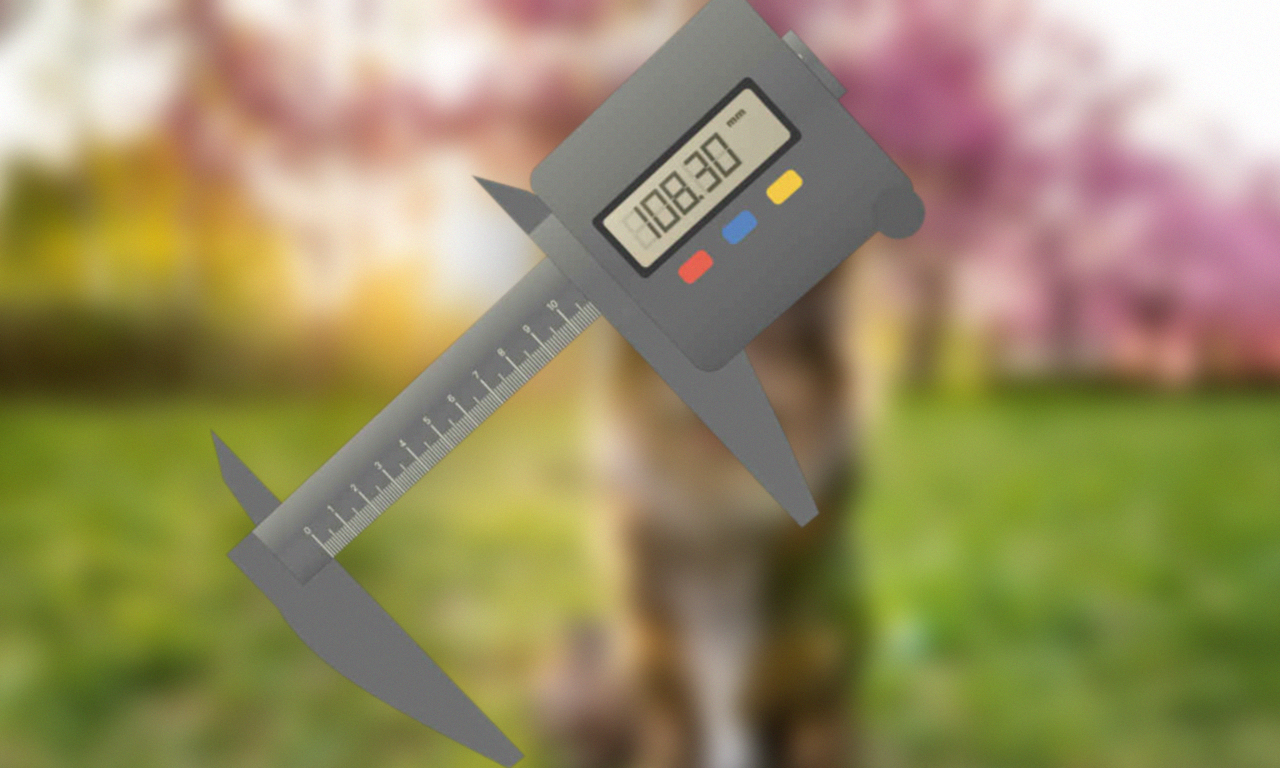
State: 108.30mm
